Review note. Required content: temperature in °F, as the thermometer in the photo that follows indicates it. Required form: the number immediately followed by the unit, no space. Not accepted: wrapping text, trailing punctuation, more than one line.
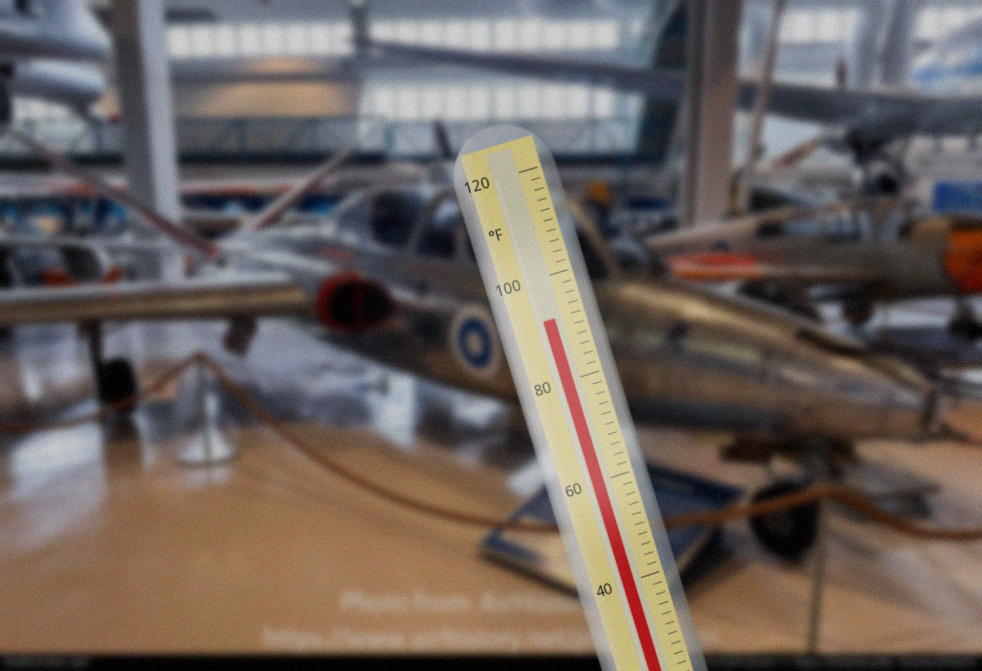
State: 92°F
